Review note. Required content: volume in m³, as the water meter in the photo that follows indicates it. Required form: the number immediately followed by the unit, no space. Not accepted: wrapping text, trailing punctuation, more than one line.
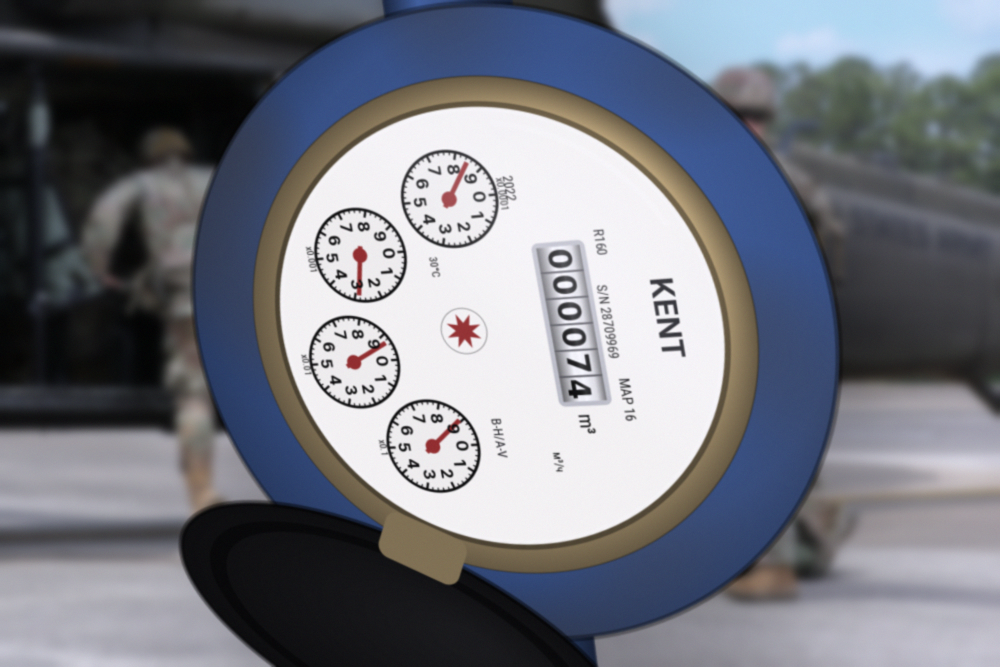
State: 73.8928m³
